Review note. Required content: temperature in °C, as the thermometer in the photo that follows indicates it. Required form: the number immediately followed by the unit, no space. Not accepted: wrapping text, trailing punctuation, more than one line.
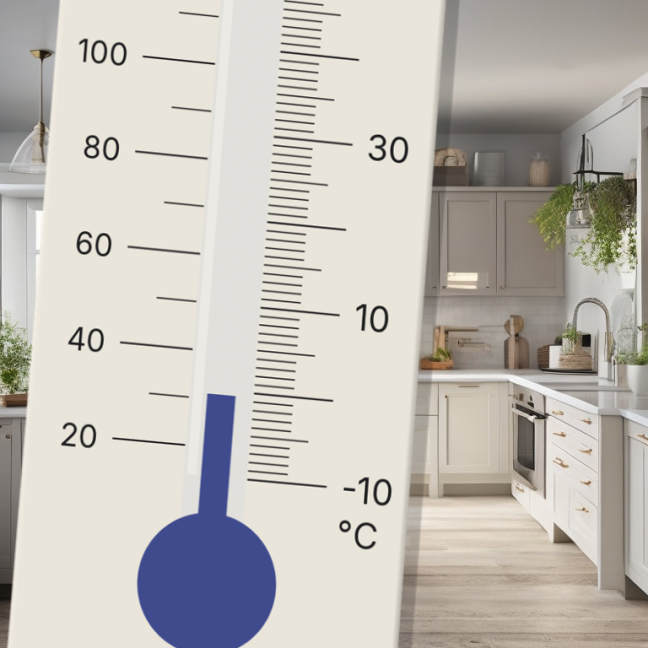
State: -0.5°C
